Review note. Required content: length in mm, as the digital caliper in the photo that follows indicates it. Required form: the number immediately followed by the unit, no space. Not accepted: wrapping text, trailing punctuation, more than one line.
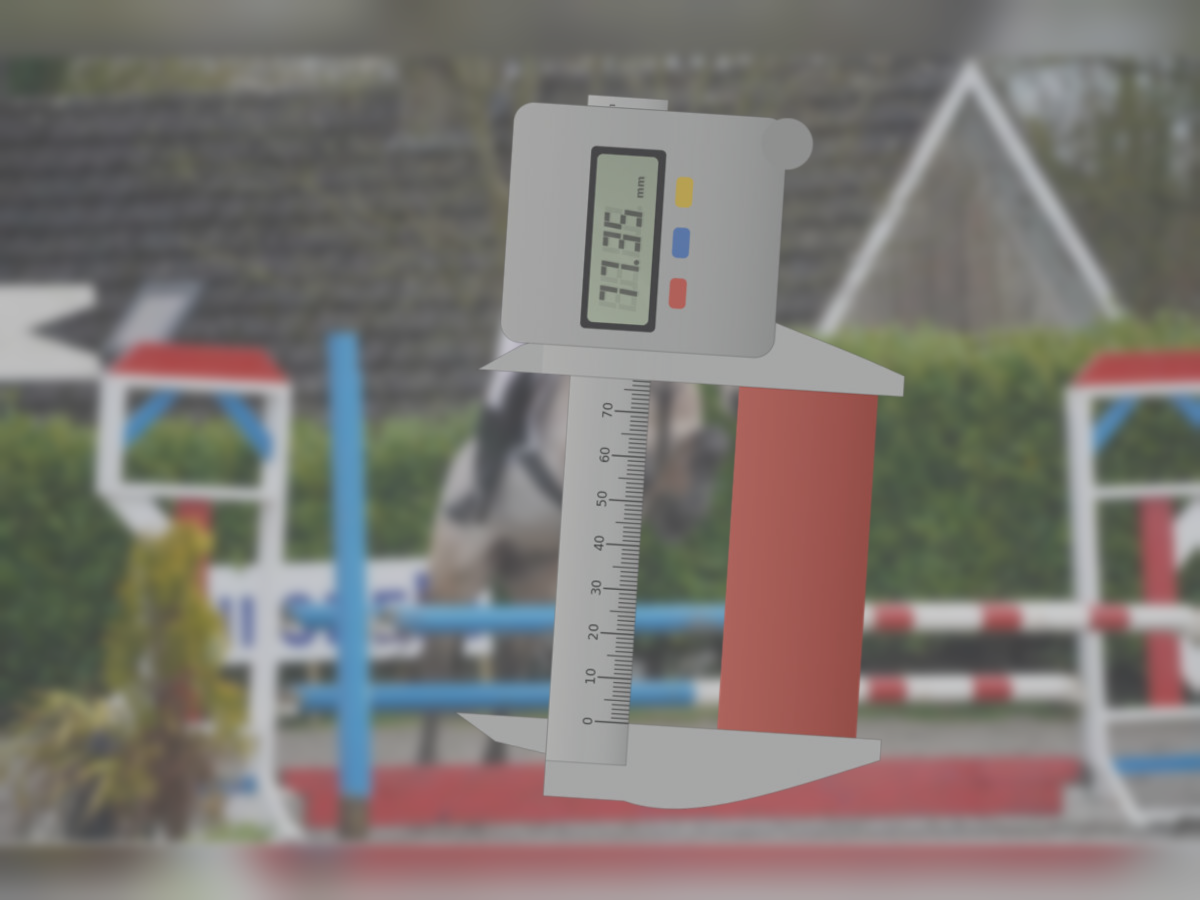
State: 77.35mm
